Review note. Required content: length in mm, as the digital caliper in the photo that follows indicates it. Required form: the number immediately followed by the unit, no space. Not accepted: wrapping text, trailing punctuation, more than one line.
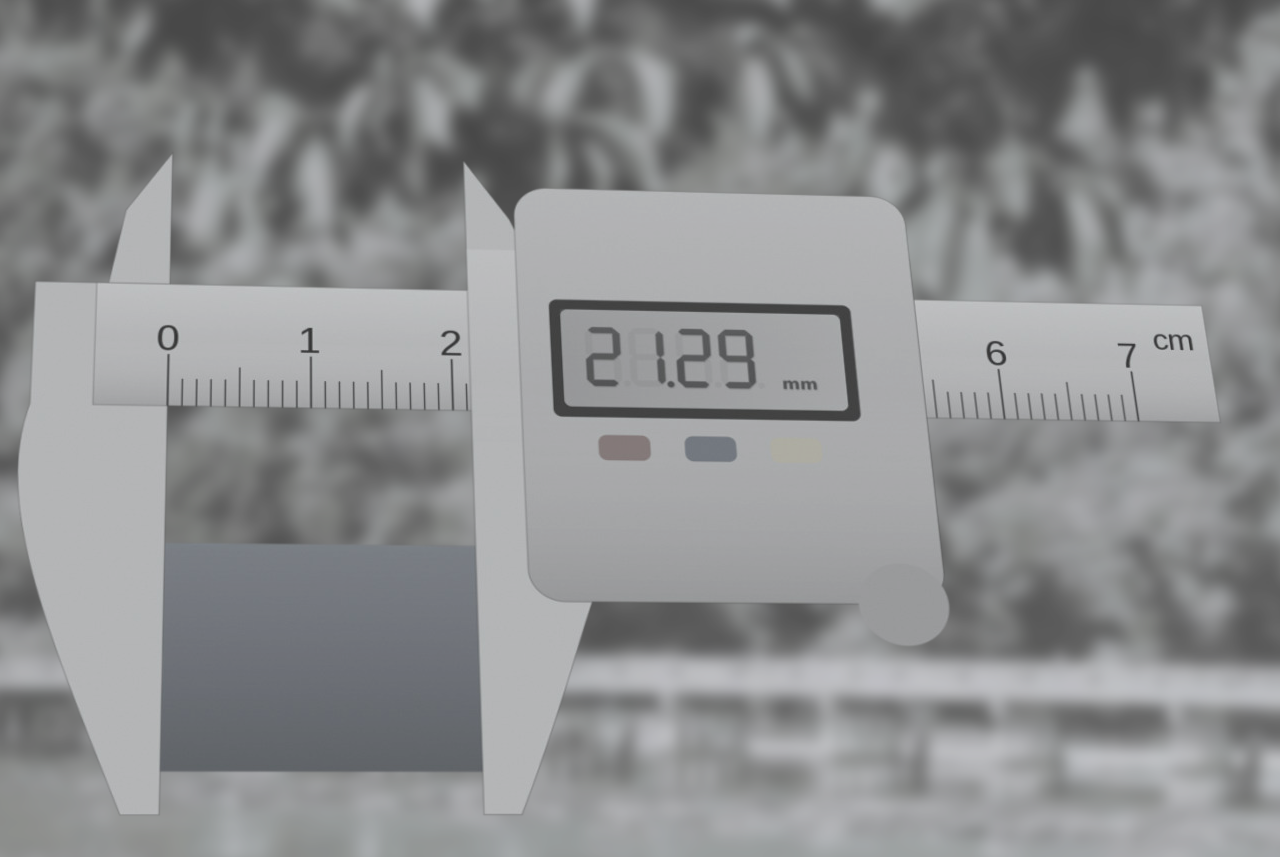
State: 21.29mm
